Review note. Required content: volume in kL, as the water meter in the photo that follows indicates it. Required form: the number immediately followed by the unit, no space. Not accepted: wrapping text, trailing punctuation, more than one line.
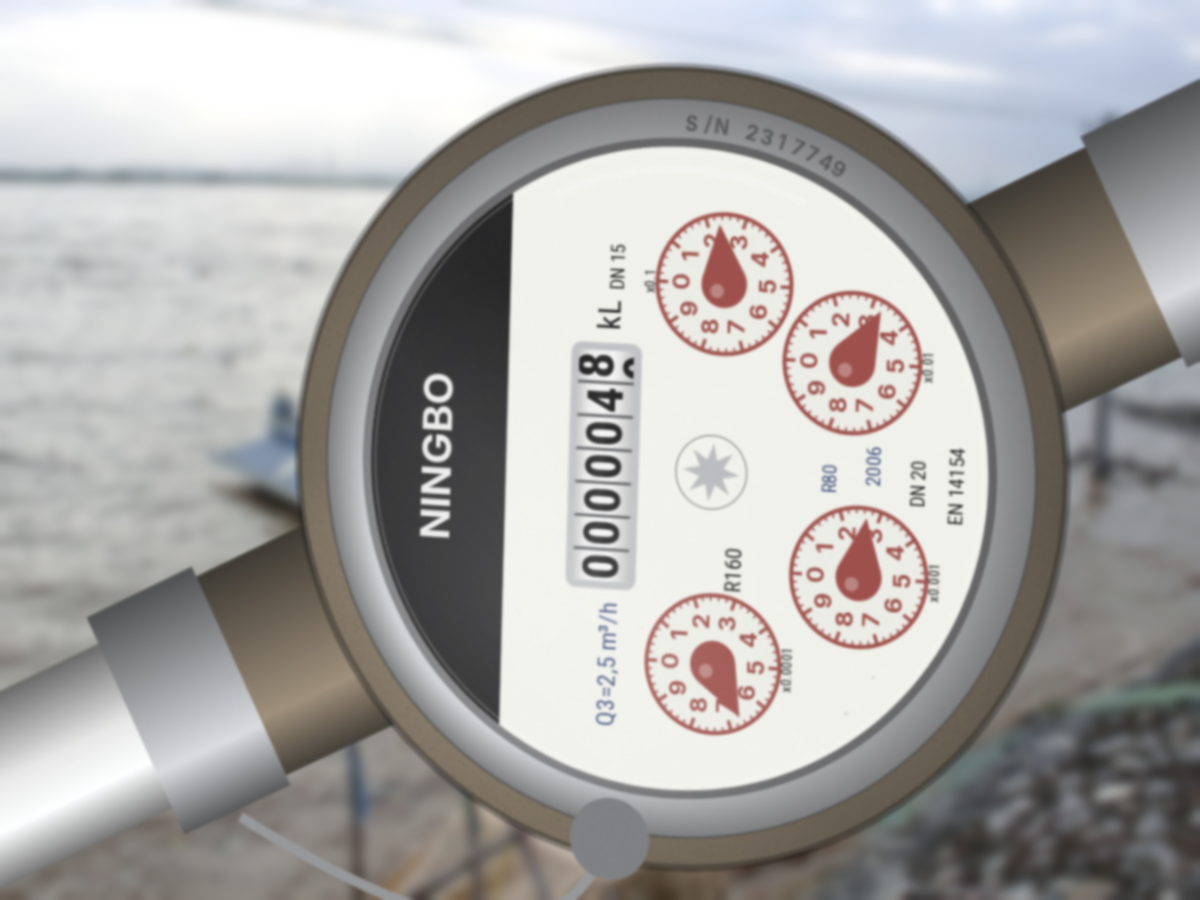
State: 48.2326kL
